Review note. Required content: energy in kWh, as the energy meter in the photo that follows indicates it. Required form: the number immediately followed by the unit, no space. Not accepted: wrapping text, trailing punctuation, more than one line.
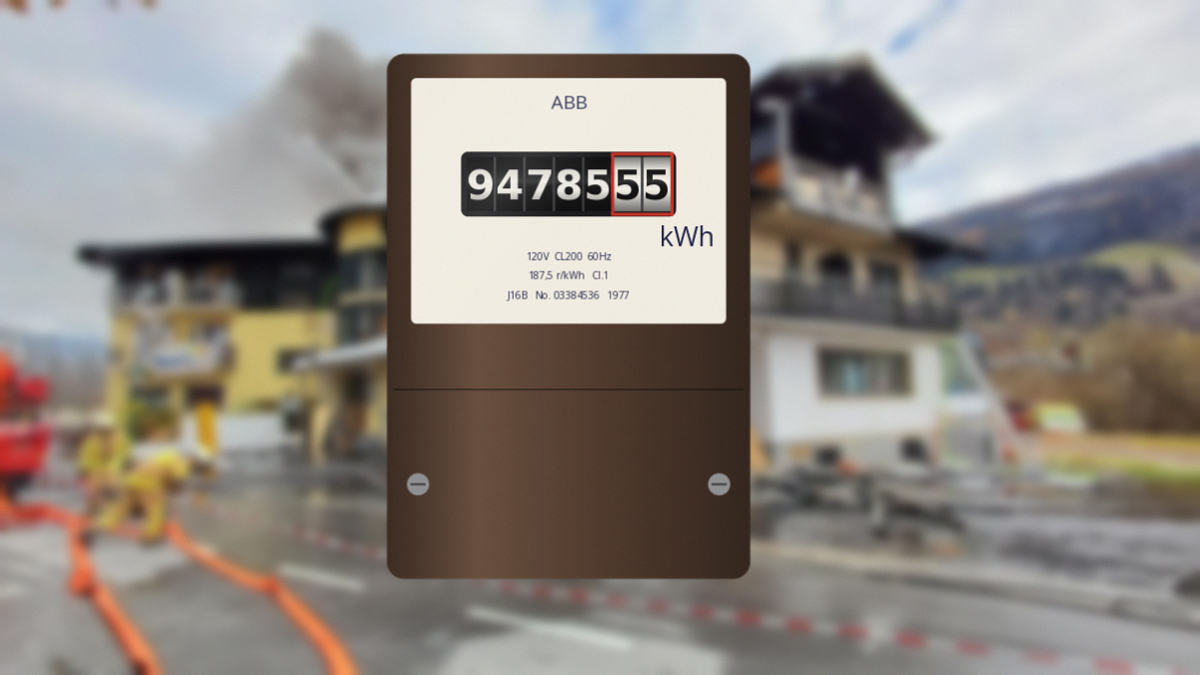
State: 94785.55kWh
